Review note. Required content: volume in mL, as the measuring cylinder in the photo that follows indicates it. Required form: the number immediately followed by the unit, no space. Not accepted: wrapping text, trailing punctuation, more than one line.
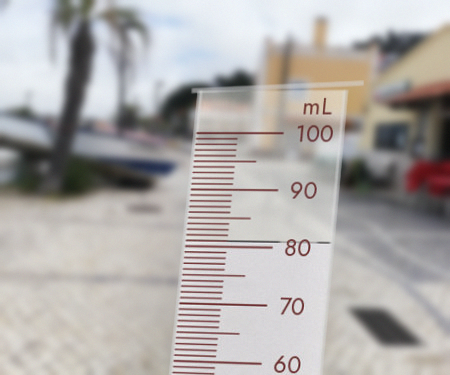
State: 81mL
